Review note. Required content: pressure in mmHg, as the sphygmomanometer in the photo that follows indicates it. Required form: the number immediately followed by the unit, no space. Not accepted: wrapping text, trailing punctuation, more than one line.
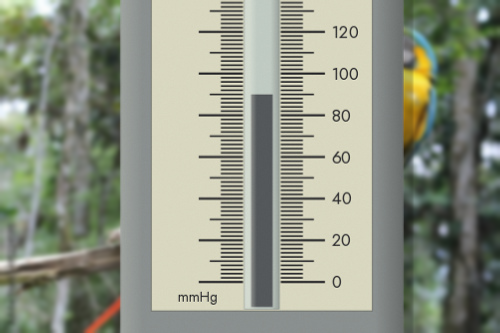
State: 90mmHg
